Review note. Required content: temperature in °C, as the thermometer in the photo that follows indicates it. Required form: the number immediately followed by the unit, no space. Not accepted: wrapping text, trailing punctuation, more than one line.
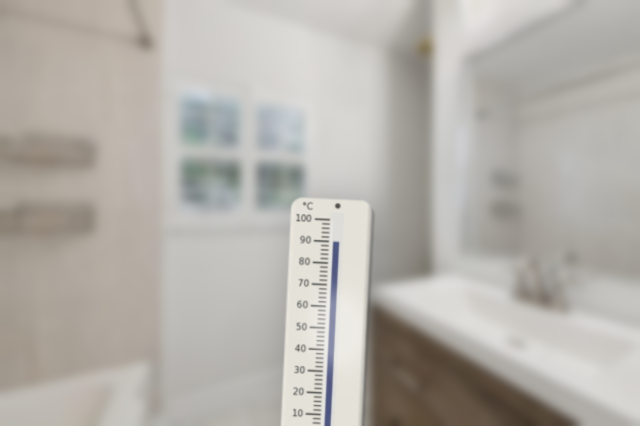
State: 90°C
